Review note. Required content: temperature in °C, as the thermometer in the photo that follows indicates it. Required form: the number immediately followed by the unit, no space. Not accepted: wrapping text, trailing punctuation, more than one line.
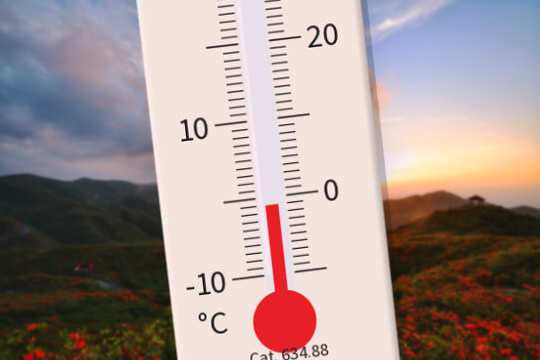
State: -1°C
